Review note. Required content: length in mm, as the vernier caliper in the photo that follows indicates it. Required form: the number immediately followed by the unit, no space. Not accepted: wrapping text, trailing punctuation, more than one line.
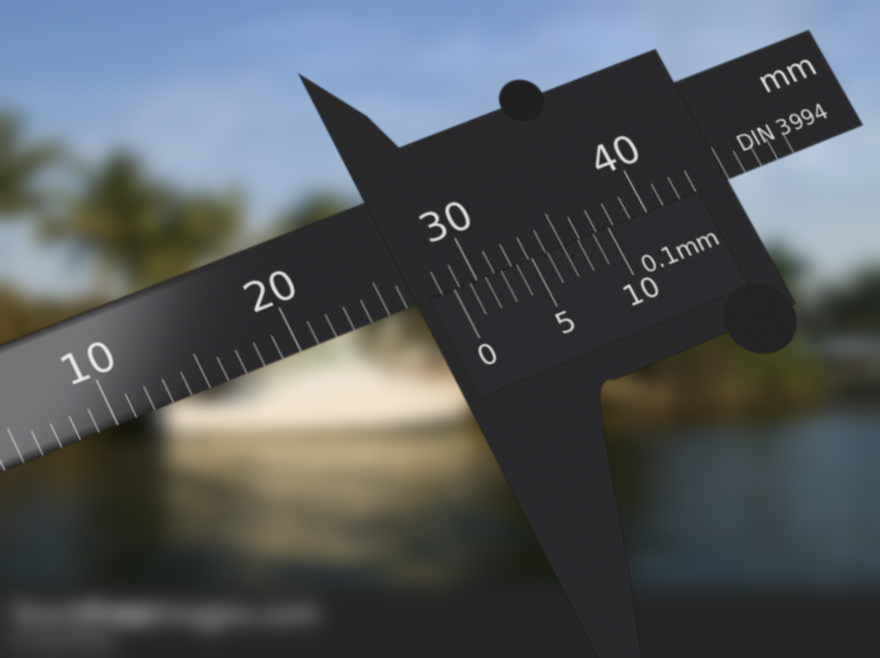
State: 28.7mm
